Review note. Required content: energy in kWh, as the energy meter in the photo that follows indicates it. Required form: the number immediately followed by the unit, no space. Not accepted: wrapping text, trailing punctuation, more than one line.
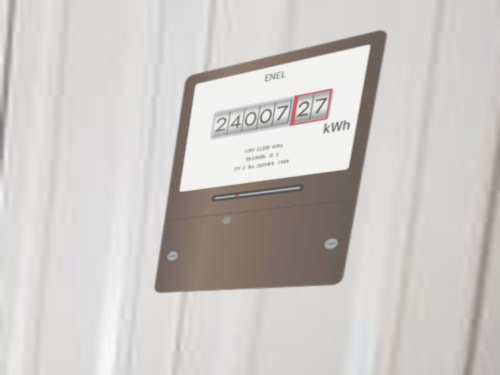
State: 24007.27kWh
